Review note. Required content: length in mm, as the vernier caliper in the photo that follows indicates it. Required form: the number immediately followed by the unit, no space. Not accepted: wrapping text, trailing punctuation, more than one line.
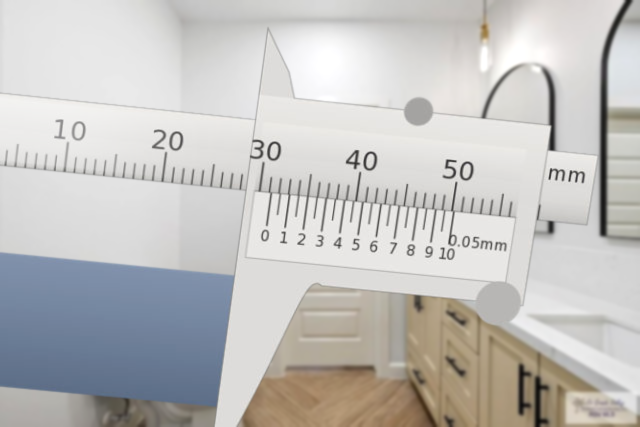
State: 31.2mm
